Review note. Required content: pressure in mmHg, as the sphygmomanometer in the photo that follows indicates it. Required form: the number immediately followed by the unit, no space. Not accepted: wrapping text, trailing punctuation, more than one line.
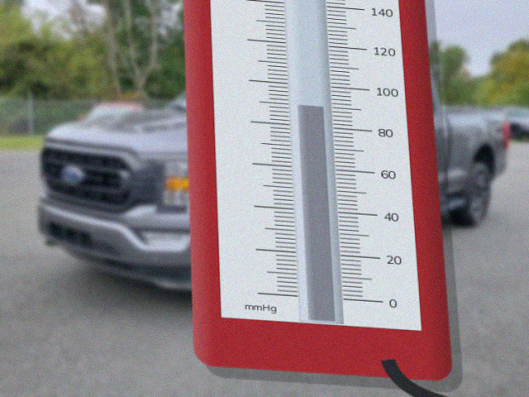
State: 90mmHg
